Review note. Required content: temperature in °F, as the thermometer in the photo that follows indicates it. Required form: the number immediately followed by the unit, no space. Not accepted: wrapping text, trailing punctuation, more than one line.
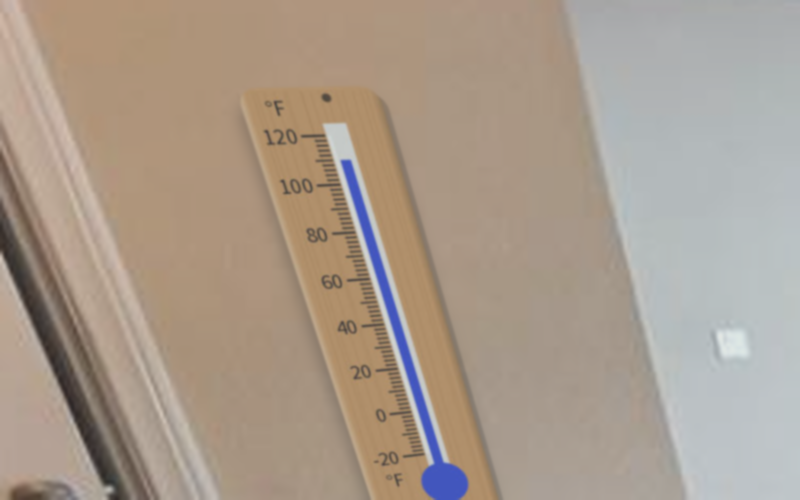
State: 110°F
